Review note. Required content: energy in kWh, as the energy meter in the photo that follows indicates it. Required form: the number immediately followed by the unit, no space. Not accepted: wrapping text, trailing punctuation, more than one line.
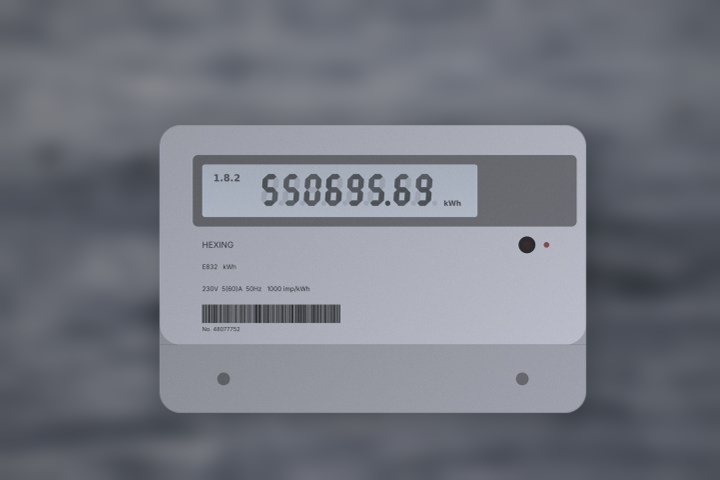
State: 550695.69kWh
